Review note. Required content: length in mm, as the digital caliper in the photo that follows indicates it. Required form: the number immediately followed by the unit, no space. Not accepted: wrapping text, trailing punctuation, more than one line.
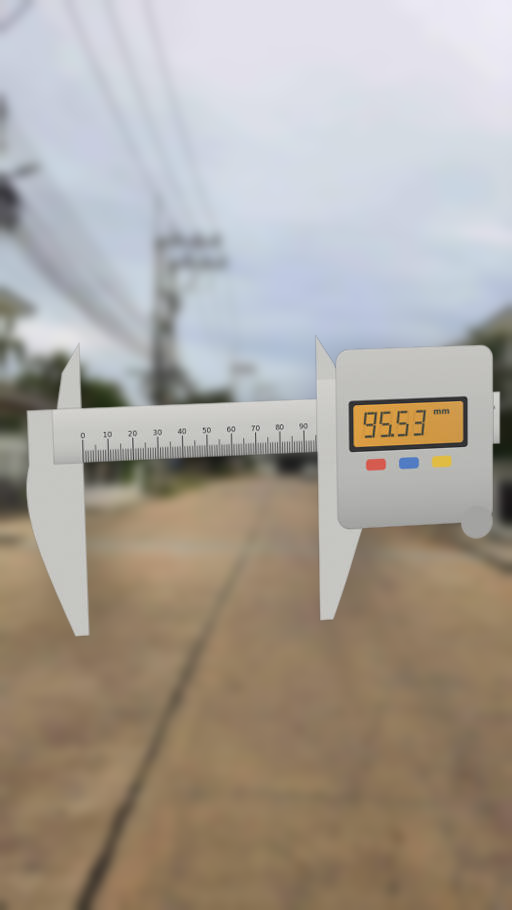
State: 95.53mm
